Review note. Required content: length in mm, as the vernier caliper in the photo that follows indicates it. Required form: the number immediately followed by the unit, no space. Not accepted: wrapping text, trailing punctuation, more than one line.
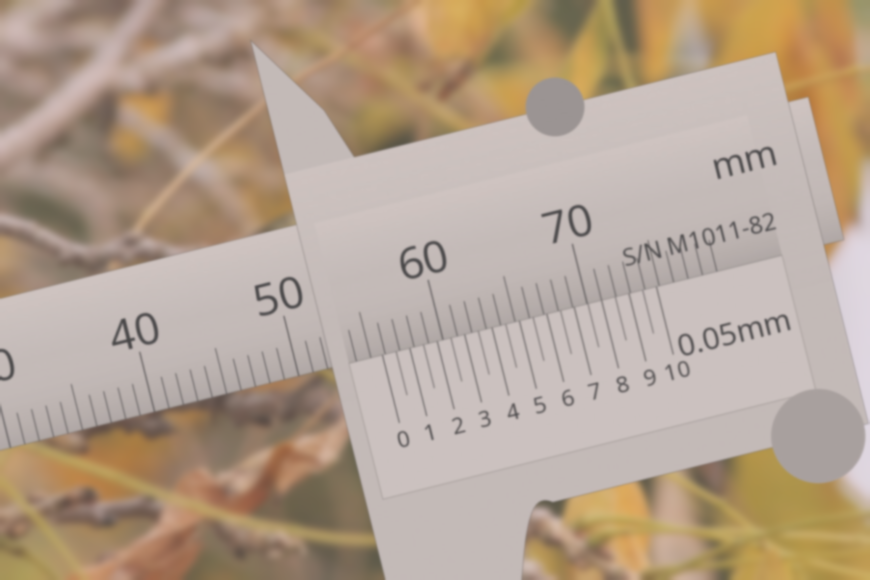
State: 55.8mm
